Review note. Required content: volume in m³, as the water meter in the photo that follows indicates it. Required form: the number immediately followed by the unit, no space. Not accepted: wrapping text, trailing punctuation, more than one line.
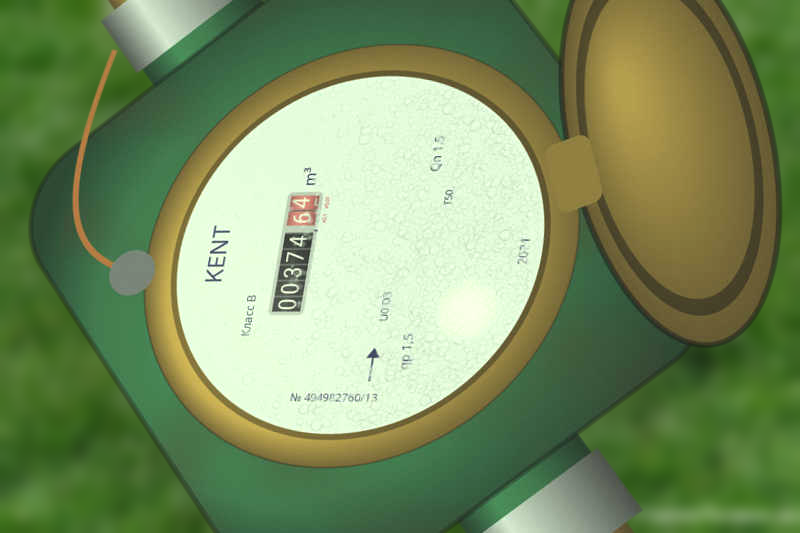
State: 374.64m³
